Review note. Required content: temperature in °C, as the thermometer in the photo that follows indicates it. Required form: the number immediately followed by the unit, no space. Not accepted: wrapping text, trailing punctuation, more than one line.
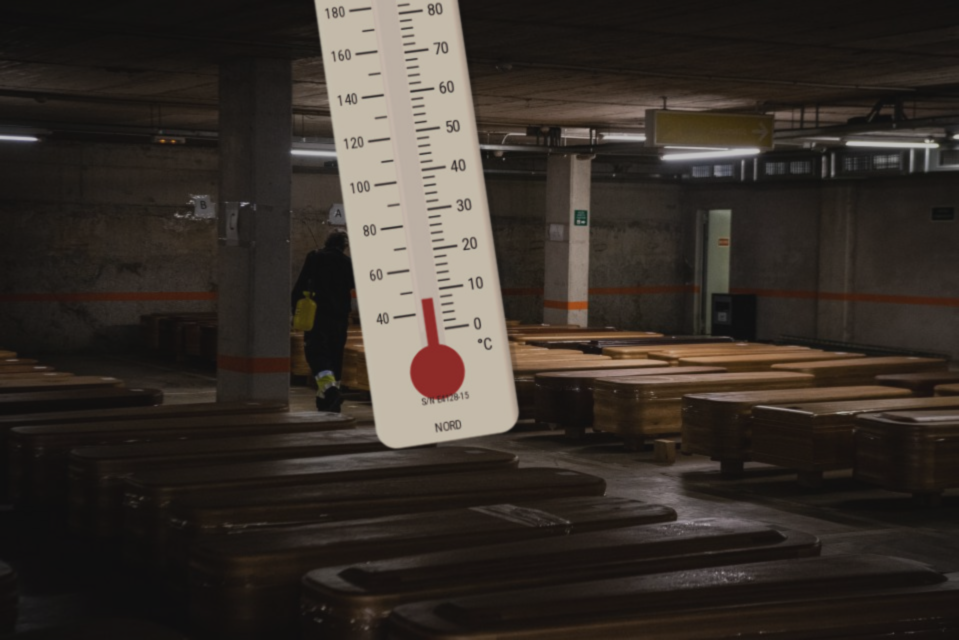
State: 8°C
